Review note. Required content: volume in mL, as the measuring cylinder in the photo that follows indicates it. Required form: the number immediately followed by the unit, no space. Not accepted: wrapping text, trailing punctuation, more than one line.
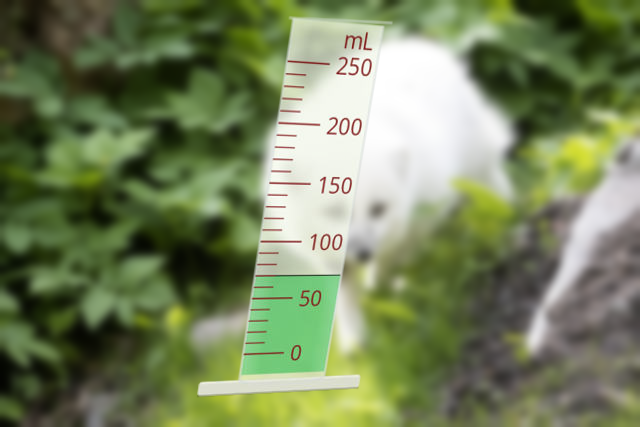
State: 70mL
